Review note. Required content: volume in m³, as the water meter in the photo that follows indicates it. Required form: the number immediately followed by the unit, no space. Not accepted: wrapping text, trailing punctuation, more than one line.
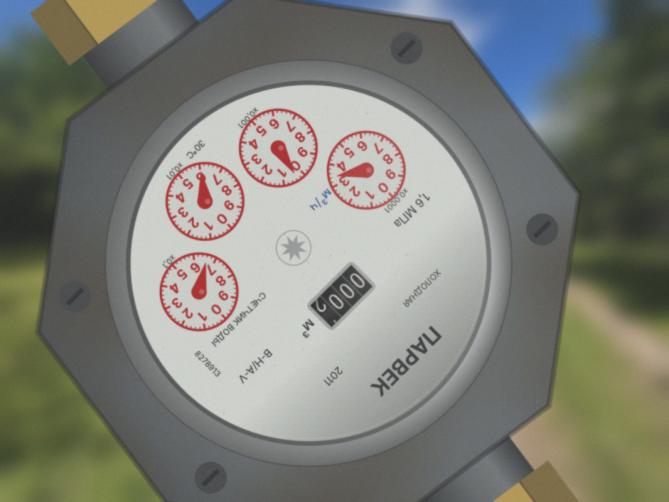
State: 1.6603m³
